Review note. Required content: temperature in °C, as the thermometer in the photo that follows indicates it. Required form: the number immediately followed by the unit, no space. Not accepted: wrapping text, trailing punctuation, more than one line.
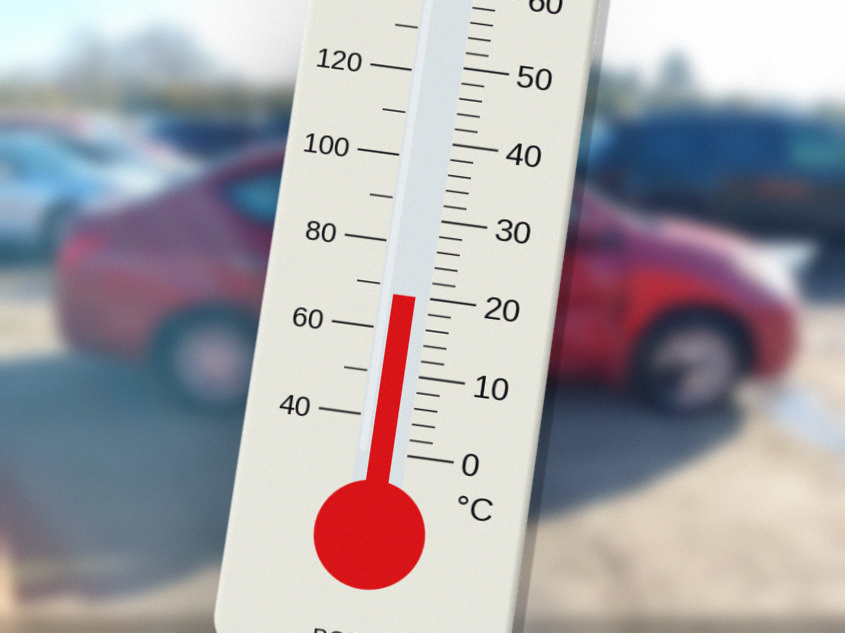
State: 20°C
